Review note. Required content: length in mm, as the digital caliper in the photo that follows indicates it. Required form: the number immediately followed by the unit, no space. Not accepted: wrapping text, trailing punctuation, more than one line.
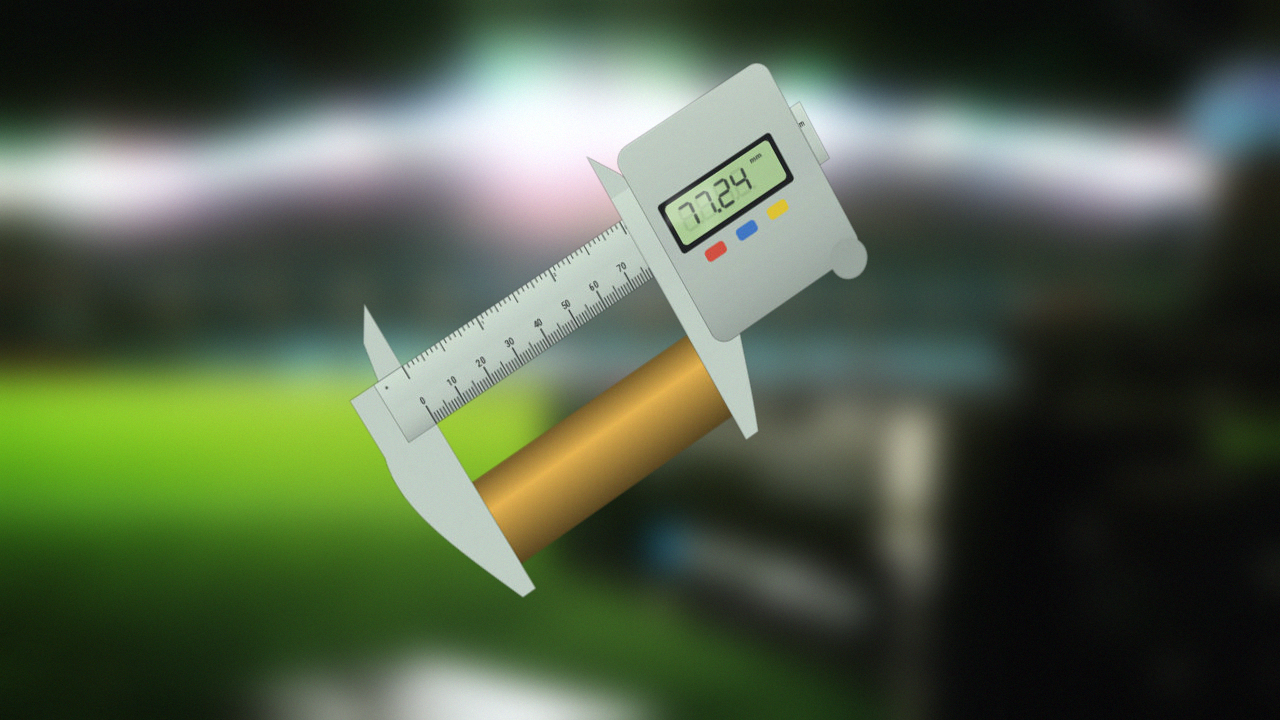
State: 77.24mm
